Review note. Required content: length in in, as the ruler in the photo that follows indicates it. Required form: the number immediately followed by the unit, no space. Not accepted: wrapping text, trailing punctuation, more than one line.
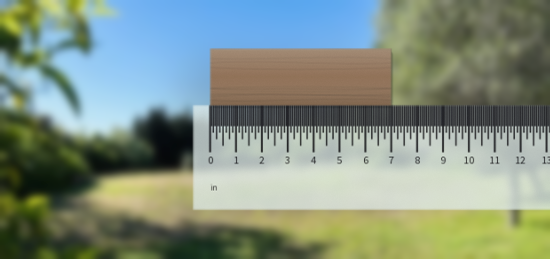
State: 7in
